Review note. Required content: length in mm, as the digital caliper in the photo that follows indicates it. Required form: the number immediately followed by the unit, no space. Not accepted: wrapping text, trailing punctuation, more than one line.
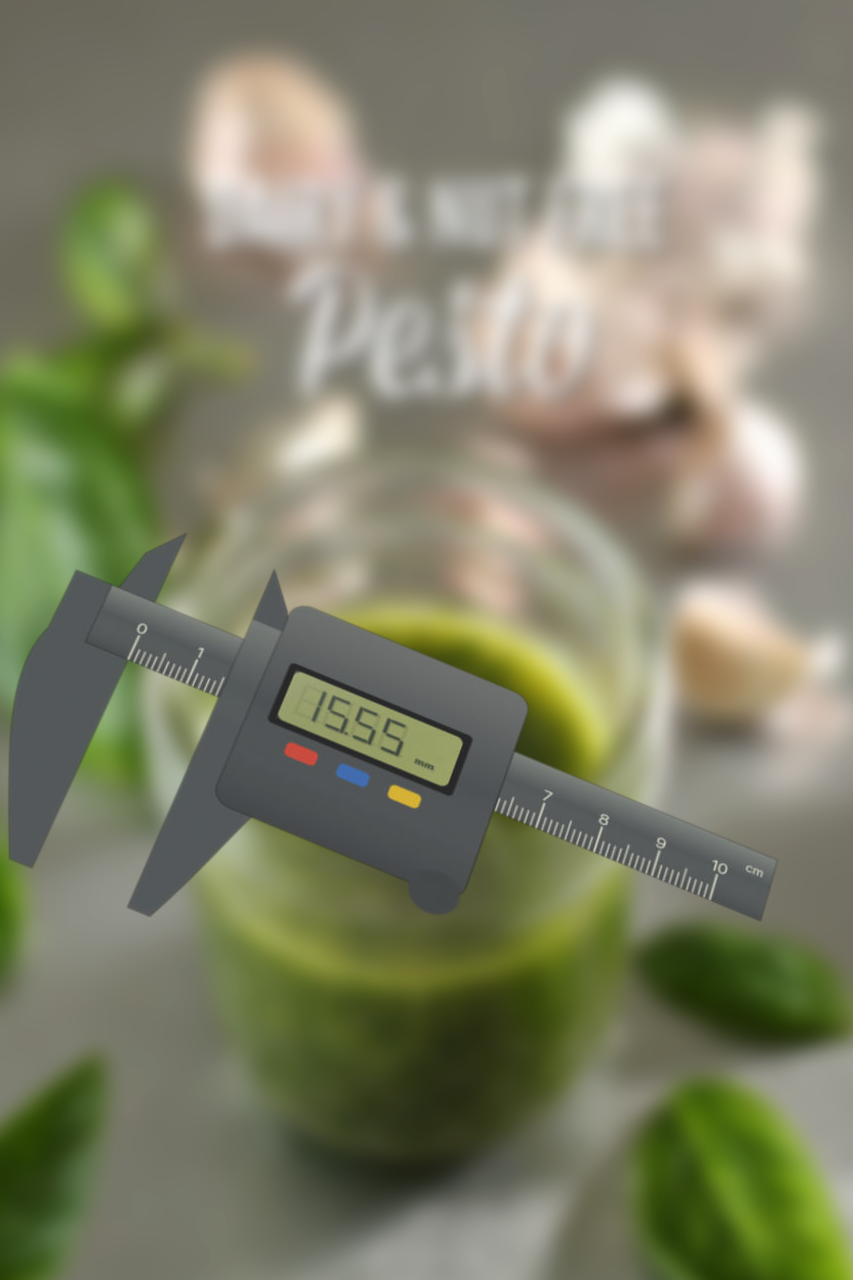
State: 15.55mm
